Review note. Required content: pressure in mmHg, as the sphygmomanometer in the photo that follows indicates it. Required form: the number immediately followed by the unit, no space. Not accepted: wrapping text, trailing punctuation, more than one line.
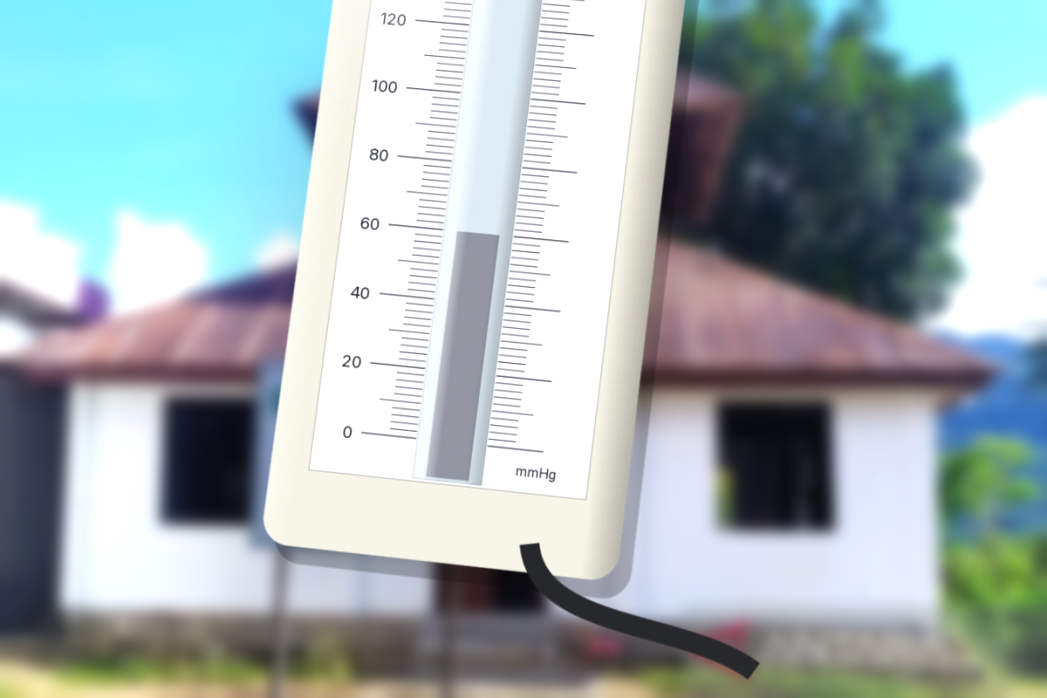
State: 60mmHg
